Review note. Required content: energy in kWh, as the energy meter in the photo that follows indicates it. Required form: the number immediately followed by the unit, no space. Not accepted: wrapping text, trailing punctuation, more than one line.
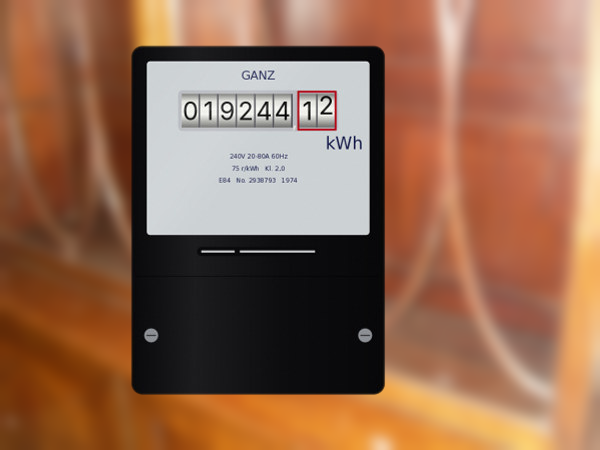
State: 19244.12kWh
